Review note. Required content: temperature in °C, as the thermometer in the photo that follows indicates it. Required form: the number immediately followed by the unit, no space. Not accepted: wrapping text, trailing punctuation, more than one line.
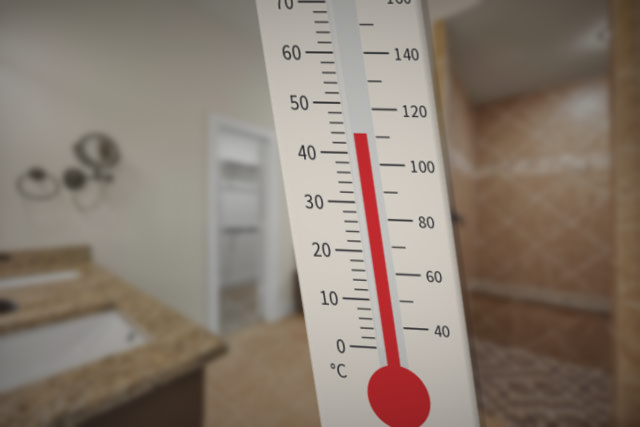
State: 44°C
